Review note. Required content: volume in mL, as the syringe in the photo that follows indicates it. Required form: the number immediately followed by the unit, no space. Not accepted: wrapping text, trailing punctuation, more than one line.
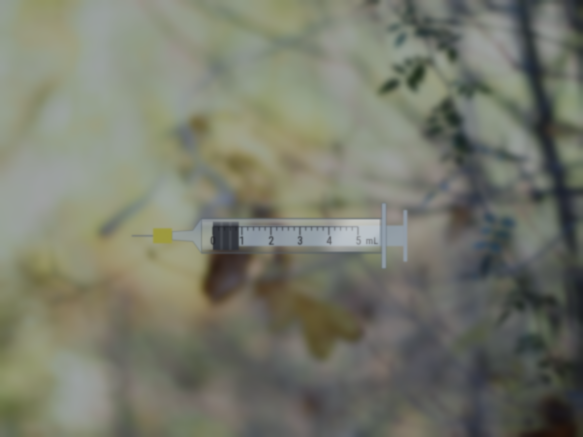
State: 0mL
